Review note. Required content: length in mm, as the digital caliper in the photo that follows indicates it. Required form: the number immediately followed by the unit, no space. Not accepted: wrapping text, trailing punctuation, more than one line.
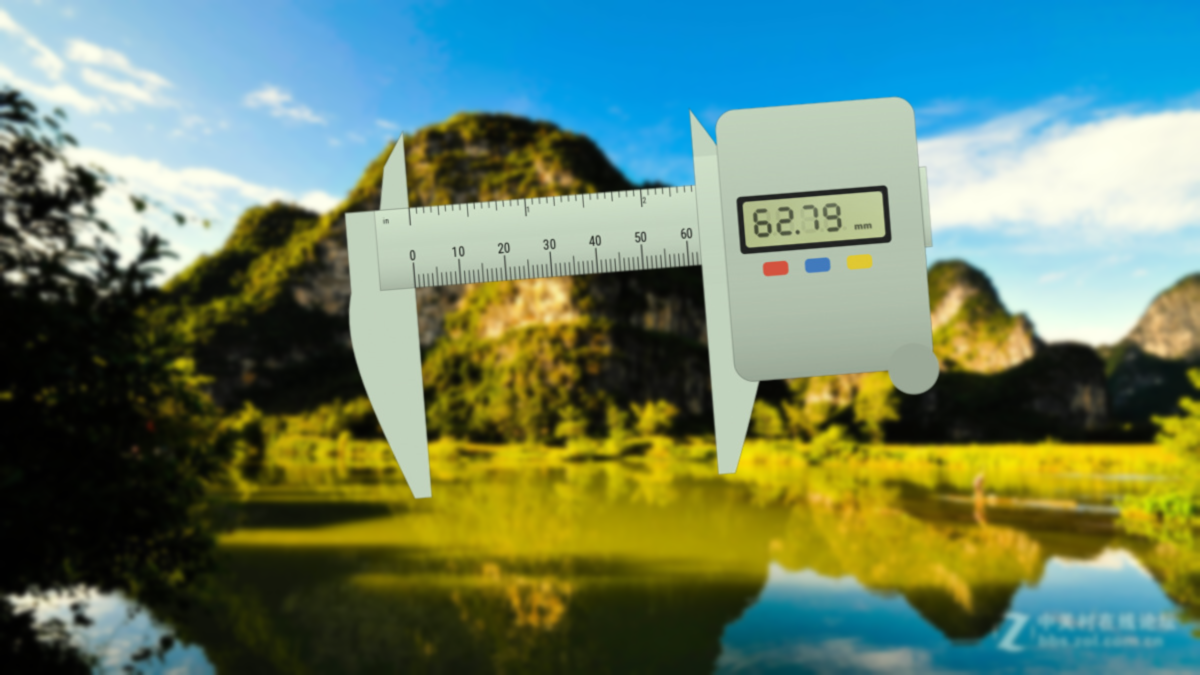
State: 62.79mm
